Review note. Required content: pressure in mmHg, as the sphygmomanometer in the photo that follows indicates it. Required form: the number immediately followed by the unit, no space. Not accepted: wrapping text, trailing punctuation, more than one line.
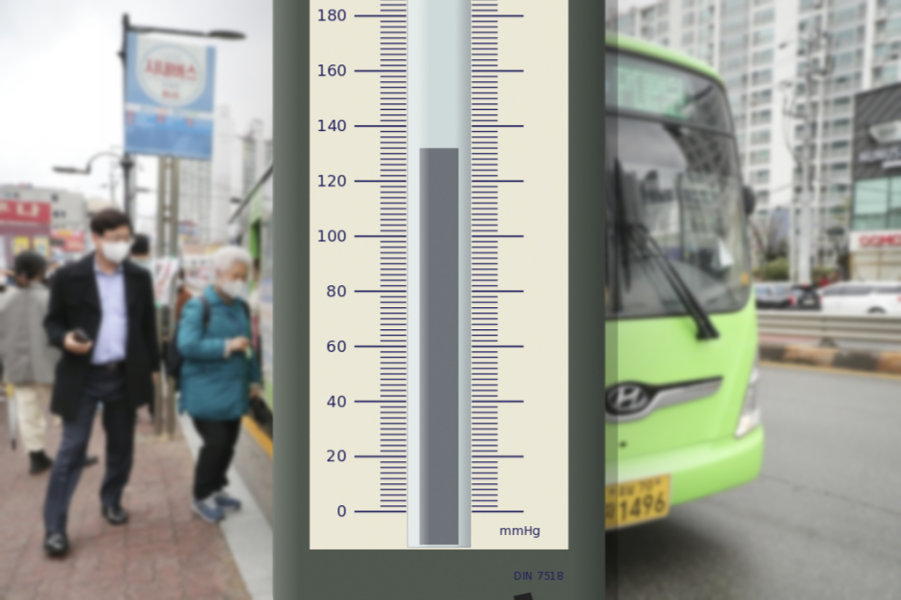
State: 132mmHg
